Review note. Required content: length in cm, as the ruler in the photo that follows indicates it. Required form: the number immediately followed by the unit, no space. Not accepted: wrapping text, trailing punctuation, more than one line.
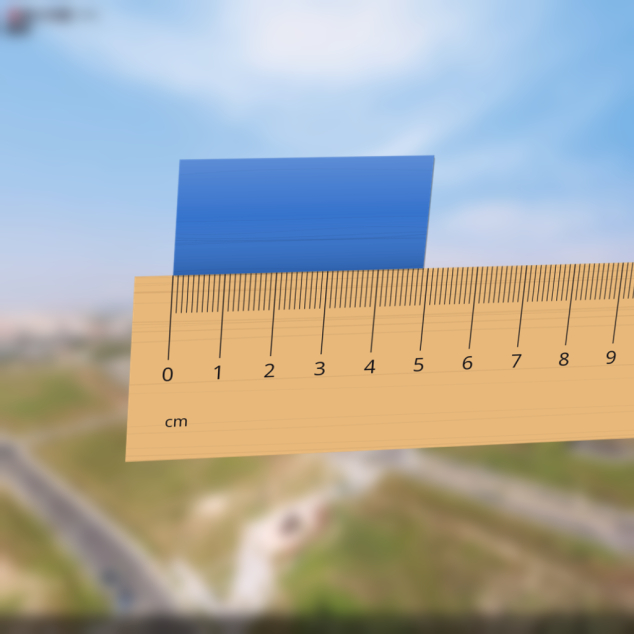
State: 4.9cm
